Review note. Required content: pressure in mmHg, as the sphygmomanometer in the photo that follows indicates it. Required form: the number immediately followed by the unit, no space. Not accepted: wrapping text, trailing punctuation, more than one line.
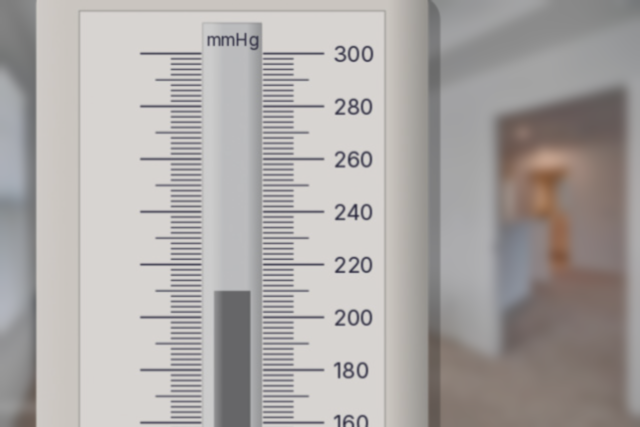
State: 210mmHg
